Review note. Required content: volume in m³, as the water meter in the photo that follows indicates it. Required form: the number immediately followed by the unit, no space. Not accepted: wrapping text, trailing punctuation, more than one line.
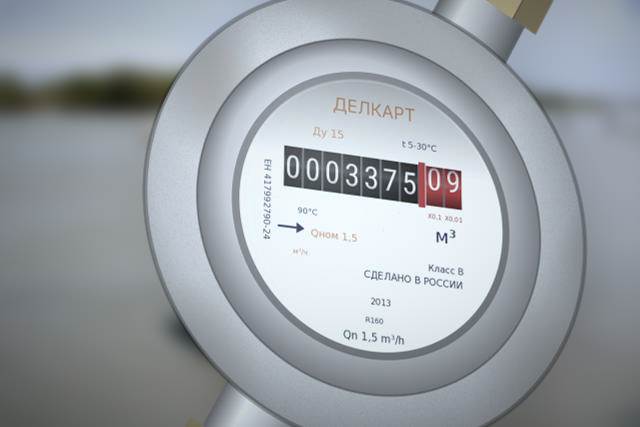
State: 3375.09m³
